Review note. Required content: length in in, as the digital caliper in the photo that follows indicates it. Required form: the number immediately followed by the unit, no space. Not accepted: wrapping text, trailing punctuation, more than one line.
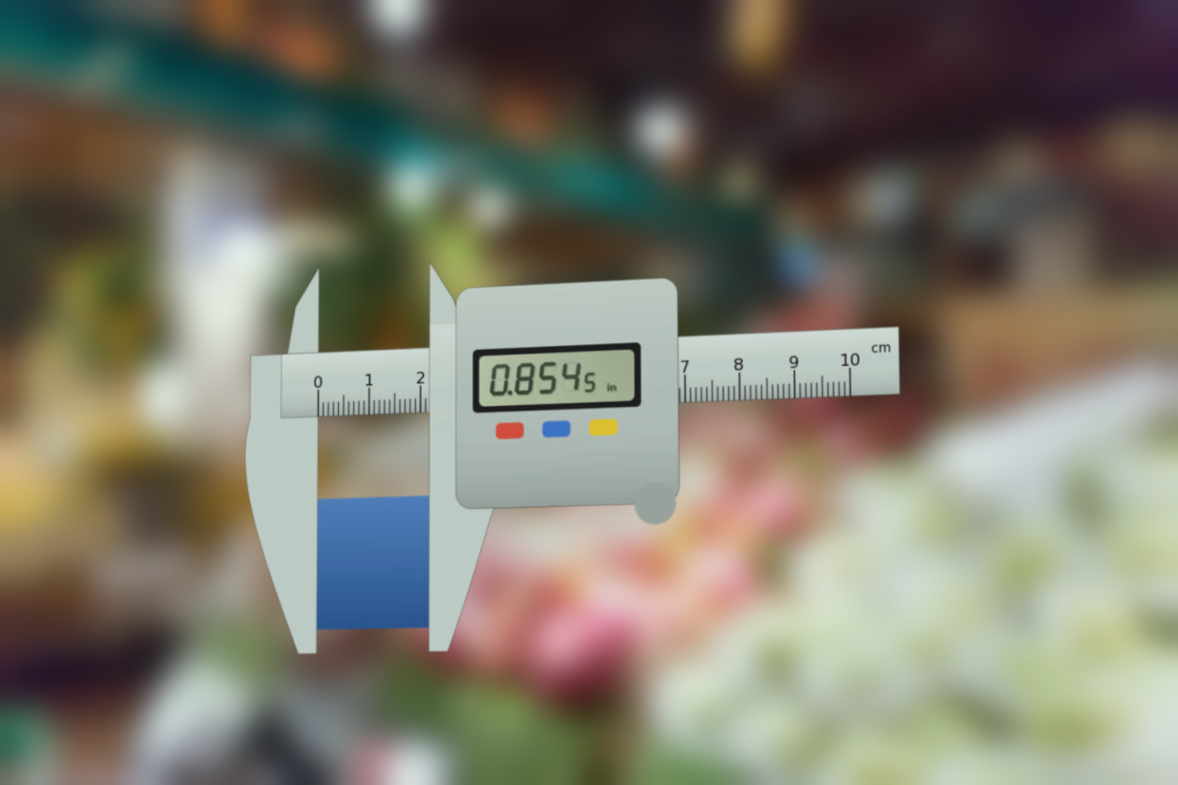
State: 0.8545in
